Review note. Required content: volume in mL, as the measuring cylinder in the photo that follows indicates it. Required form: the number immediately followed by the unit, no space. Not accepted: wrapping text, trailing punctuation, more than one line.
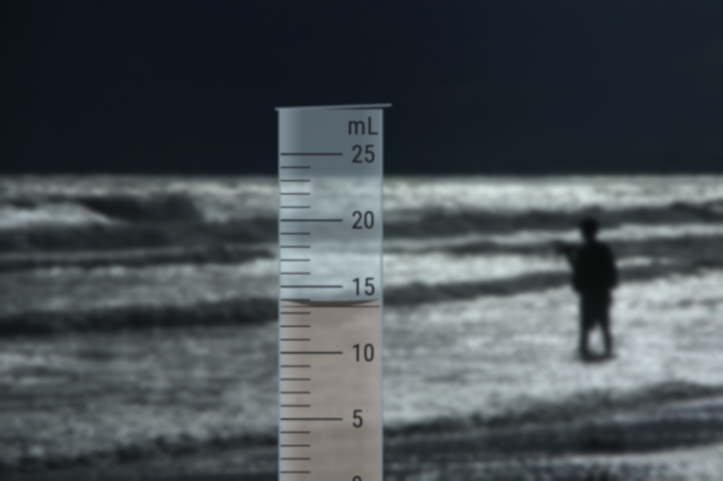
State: 13.5mL
